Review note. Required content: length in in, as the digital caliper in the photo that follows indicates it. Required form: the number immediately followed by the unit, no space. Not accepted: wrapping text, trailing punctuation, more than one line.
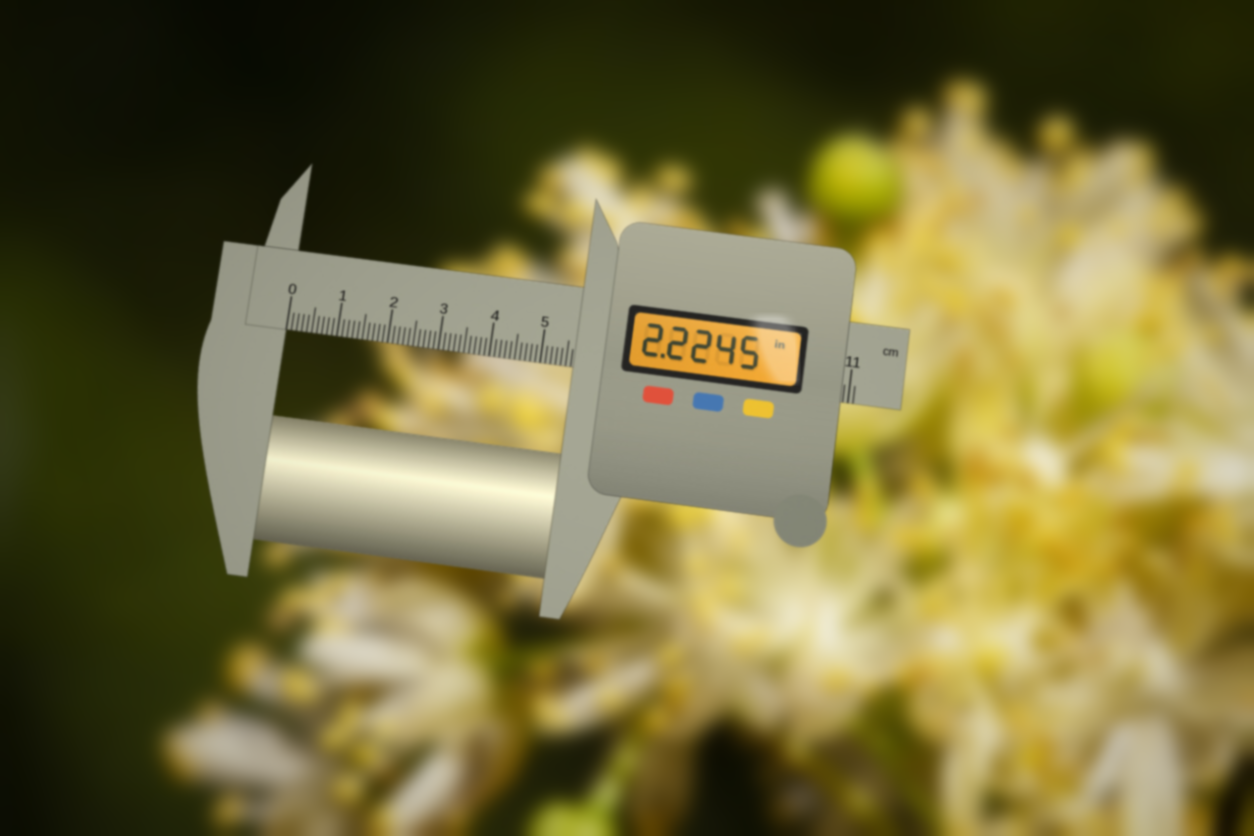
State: 2.2245in
